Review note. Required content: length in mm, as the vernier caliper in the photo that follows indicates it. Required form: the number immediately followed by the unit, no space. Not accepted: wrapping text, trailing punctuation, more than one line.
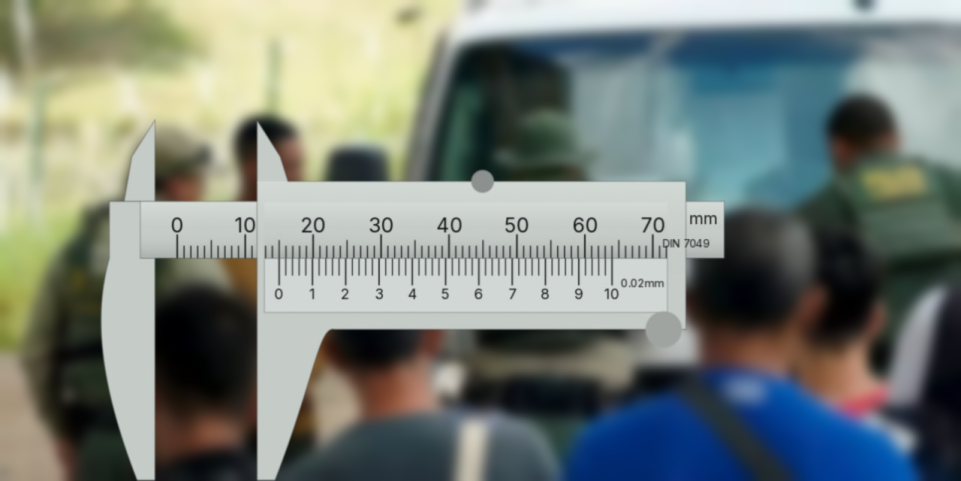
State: 15.0mm
